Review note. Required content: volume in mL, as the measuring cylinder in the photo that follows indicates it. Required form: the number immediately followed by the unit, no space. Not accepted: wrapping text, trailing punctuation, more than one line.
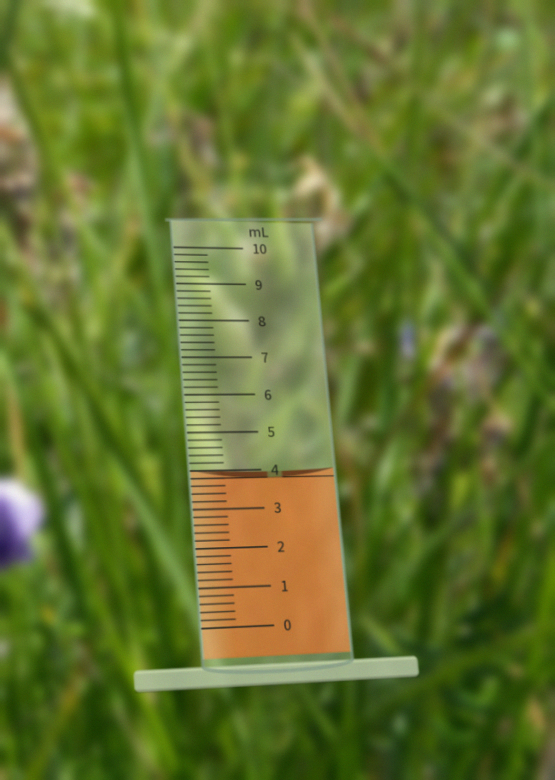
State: 3.8mL
